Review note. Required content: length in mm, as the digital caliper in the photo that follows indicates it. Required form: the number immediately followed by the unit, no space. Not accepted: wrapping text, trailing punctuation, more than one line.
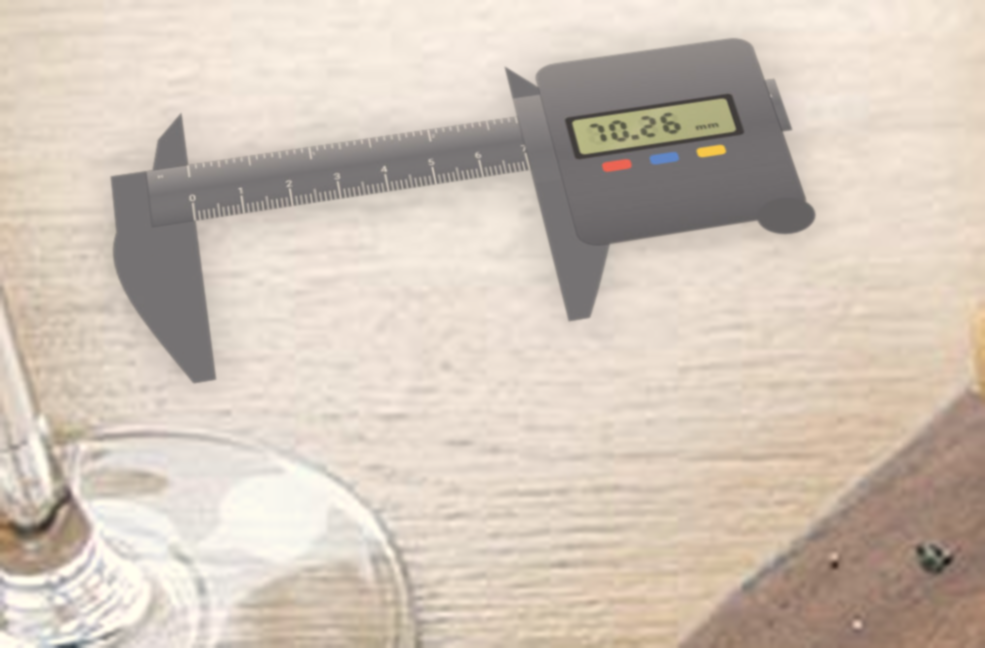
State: 70.26mm
